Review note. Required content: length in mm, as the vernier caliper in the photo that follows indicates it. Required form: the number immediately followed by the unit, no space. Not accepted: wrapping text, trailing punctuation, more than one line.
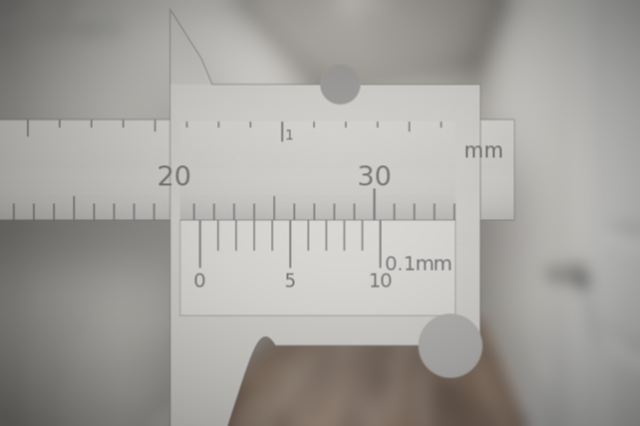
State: 21.3mm
